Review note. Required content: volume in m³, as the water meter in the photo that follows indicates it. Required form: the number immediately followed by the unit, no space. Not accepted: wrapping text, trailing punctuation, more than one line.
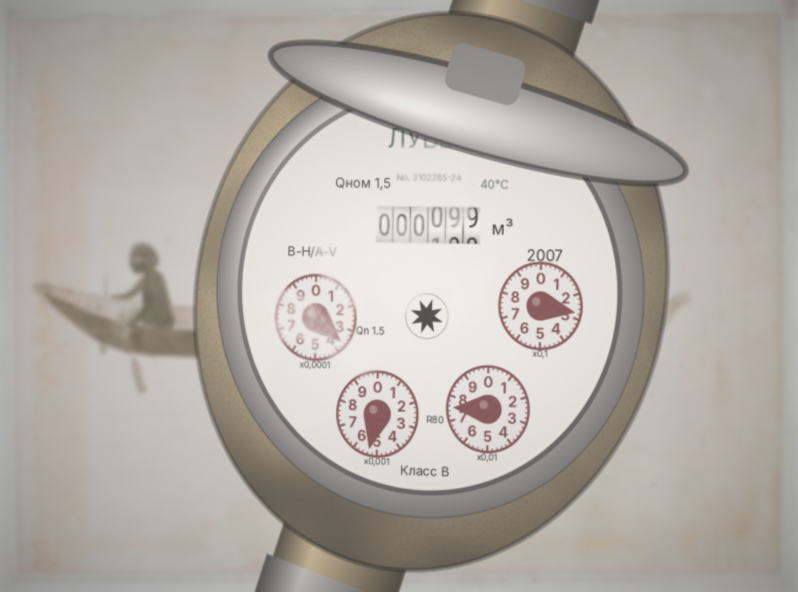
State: 99.2753m³
